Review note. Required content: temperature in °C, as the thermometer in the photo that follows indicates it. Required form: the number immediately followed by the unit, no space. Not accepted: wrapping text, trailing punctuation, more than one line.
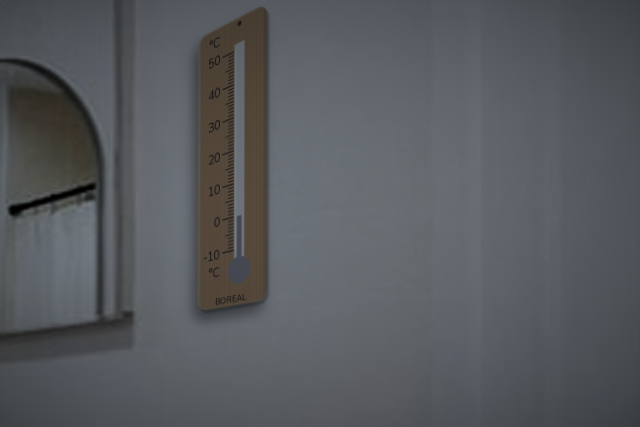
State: 0°C
